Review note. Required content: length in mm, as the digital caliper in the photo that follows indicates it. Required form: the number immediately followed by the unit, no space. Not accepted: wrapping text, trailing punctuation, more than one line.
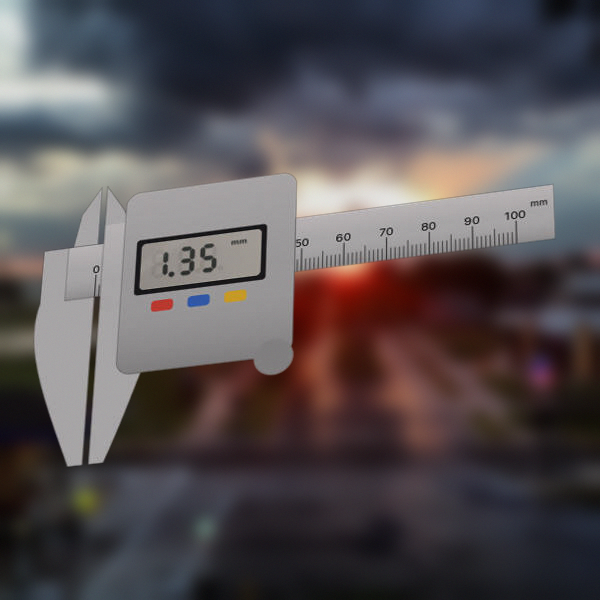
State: 1.35mm
